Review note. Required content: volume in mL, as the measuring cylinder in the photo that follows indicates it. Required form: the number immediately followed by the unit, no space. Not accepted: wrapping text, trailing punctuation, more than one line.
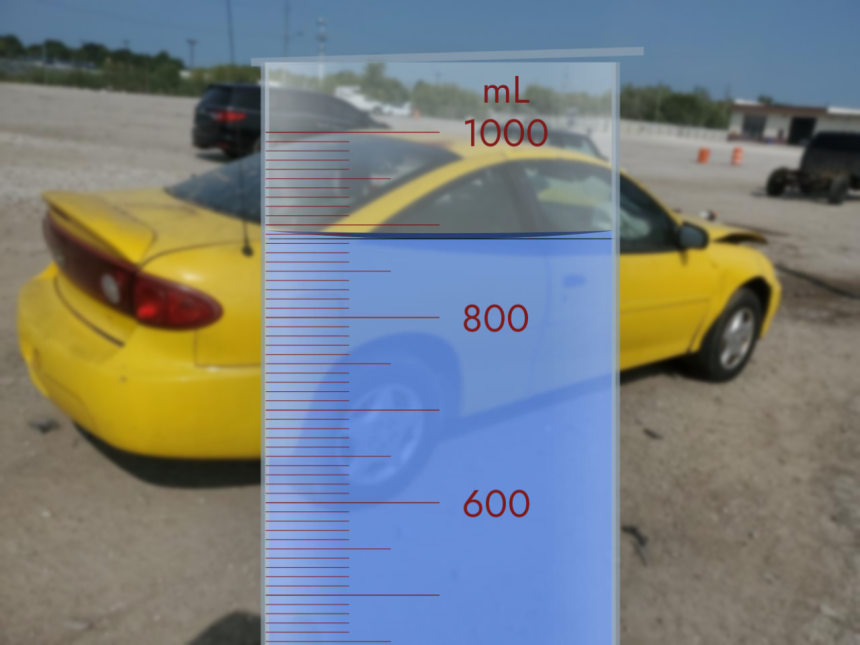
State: 885mL
